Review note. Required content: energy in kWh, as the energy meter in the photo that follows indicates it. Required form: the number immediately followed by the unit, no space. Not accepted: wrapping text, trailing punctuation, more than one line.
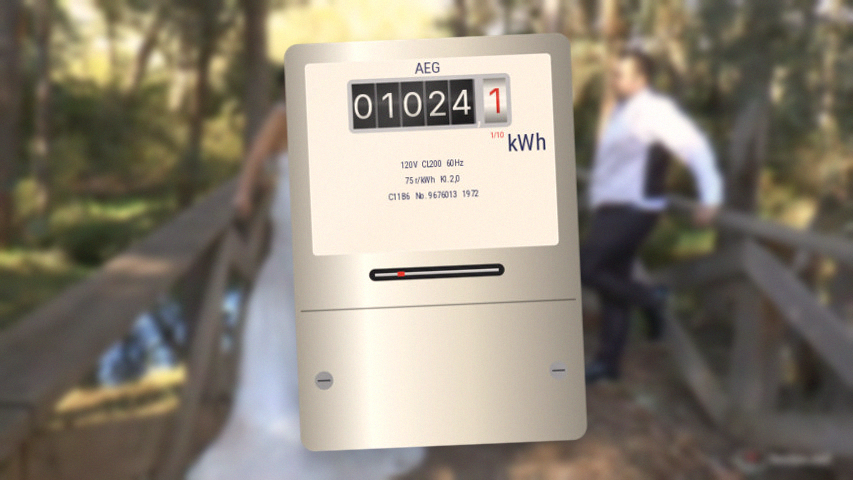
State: 1024.1kWh
